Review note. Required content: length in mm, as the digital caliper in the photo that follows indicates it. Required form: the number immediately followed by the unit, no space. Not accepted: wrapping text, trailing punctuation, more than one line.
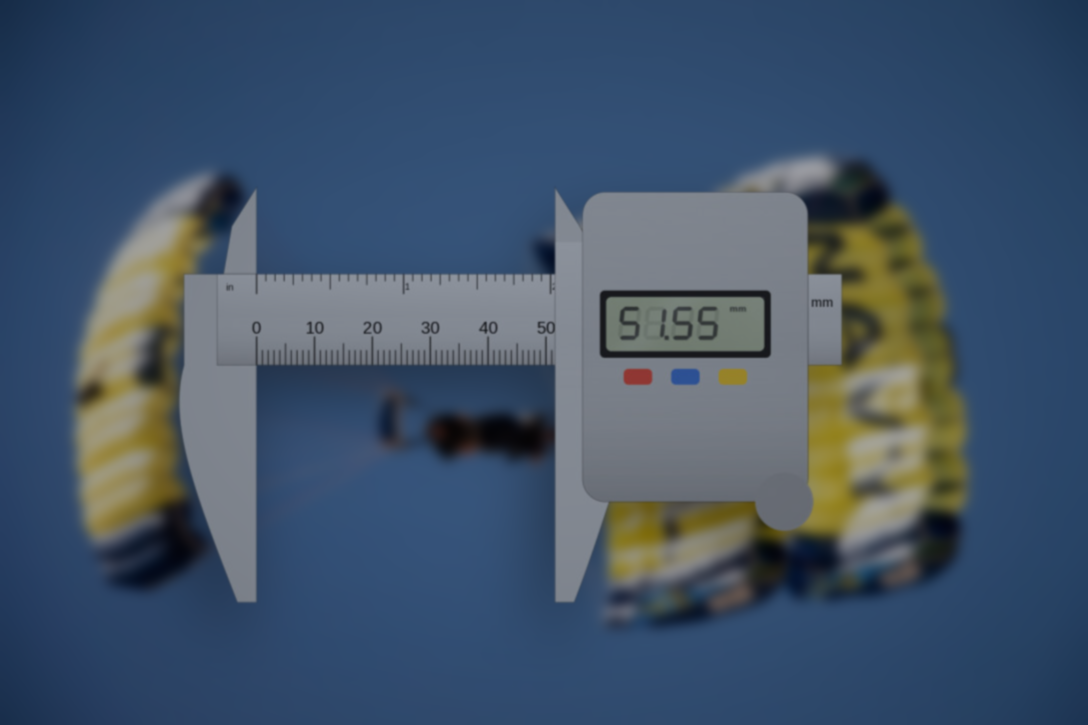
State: 51.55mm
